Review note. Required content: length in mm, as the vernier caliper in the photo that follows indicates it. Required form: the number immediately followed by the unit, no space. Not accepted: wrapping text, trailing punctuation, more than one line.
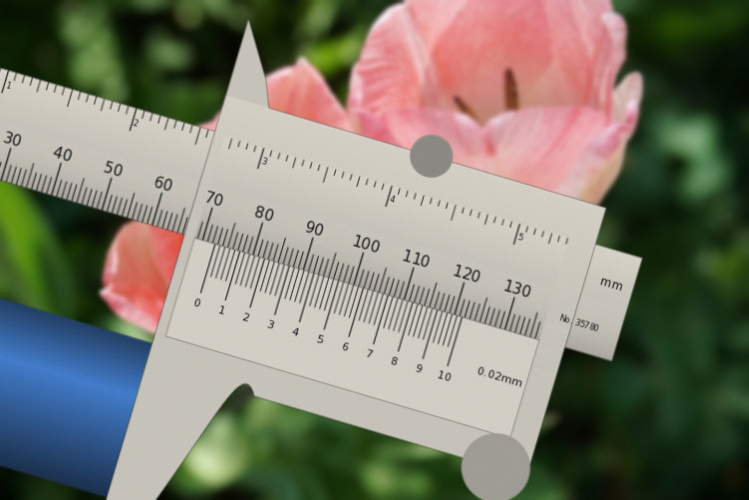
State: 72.5mm
